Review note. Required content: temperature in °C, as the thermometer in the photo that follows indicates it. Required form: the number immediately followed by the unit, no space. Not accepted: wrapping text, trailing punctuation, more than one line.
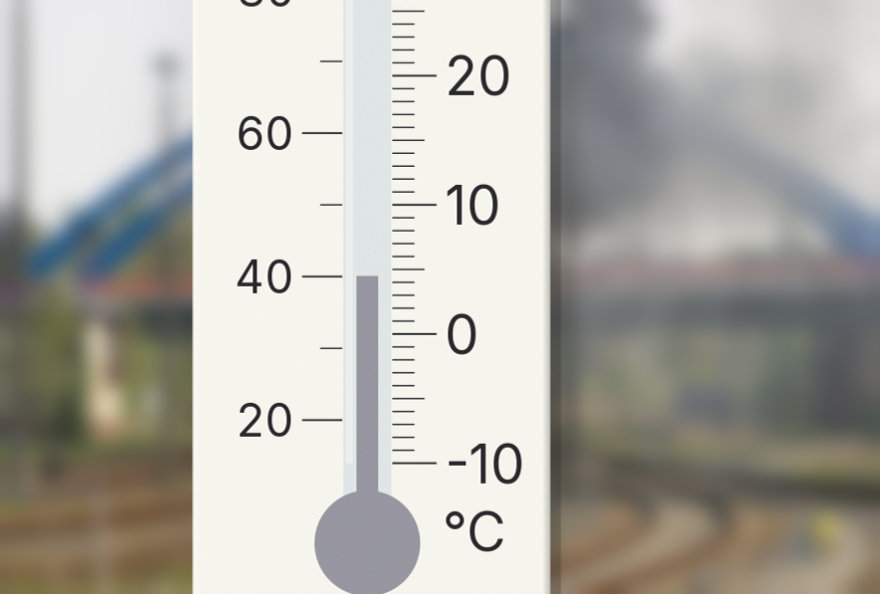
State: 4.5°C
